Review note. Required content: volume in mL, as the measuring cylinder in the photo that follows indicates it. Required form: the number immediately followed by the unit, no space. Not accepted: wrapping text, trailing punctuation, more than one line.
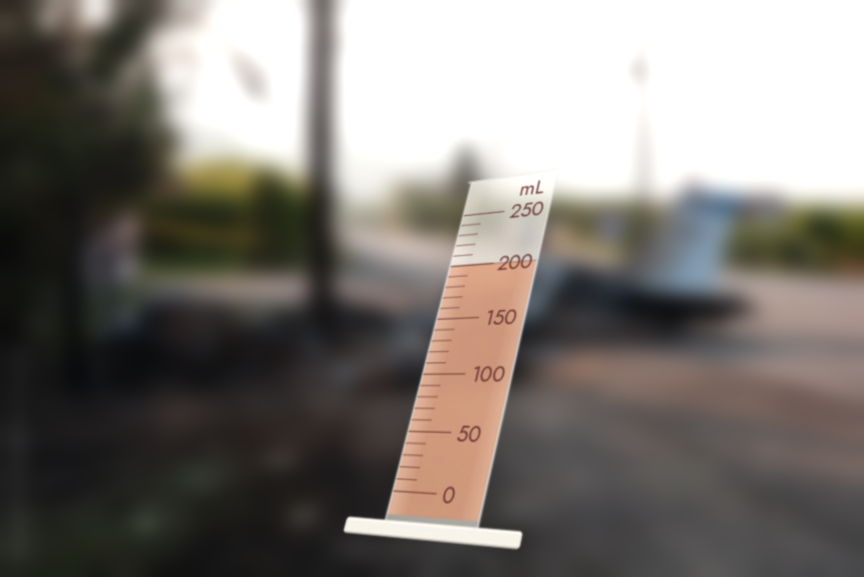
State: 200mL
